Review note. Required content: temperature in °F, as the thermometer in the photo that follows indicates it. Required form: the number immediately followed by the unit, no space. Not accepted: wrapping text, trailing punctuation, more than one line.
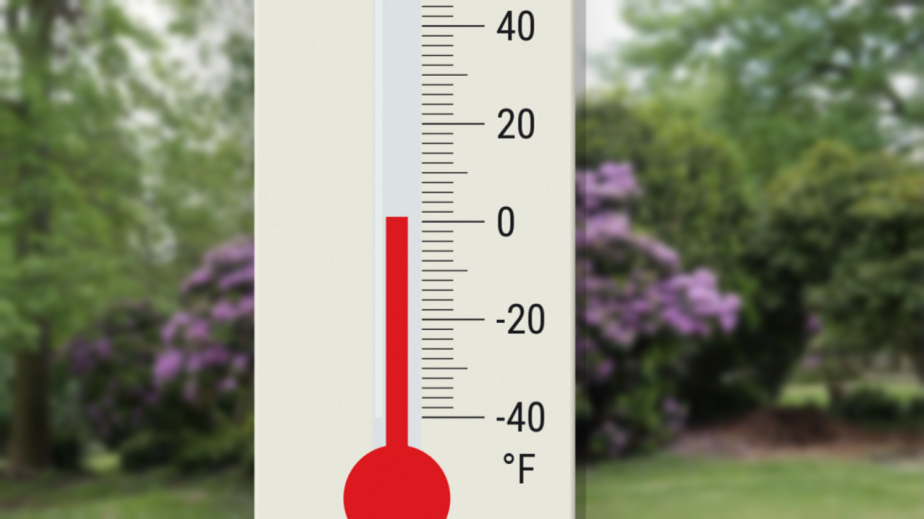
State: 1°F
